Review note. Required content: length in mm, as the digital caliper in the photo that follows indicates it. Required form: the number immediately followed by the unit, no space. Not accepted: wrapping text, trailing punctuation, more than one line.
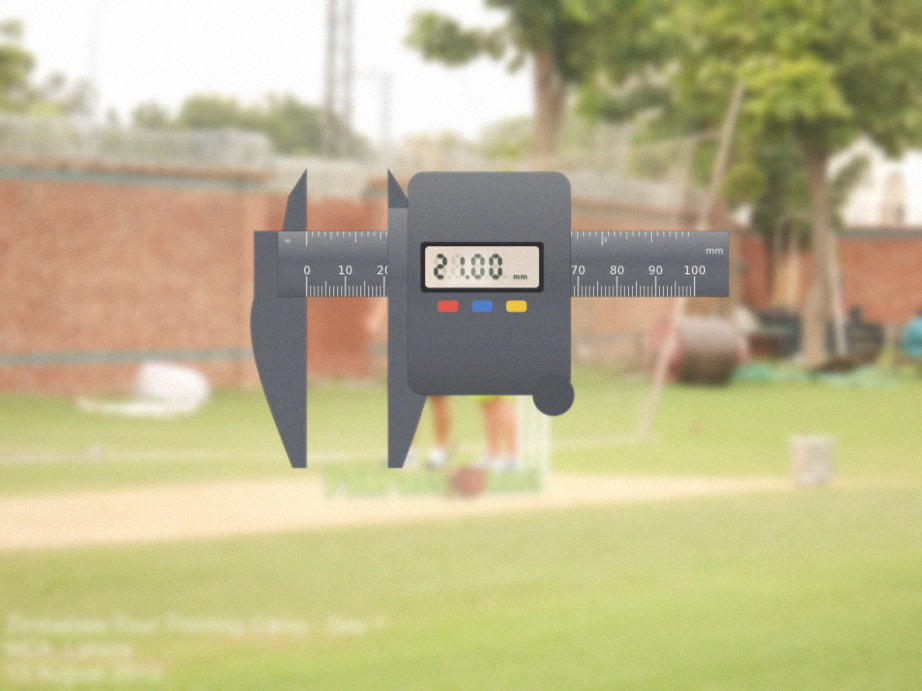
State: 21.00mm
